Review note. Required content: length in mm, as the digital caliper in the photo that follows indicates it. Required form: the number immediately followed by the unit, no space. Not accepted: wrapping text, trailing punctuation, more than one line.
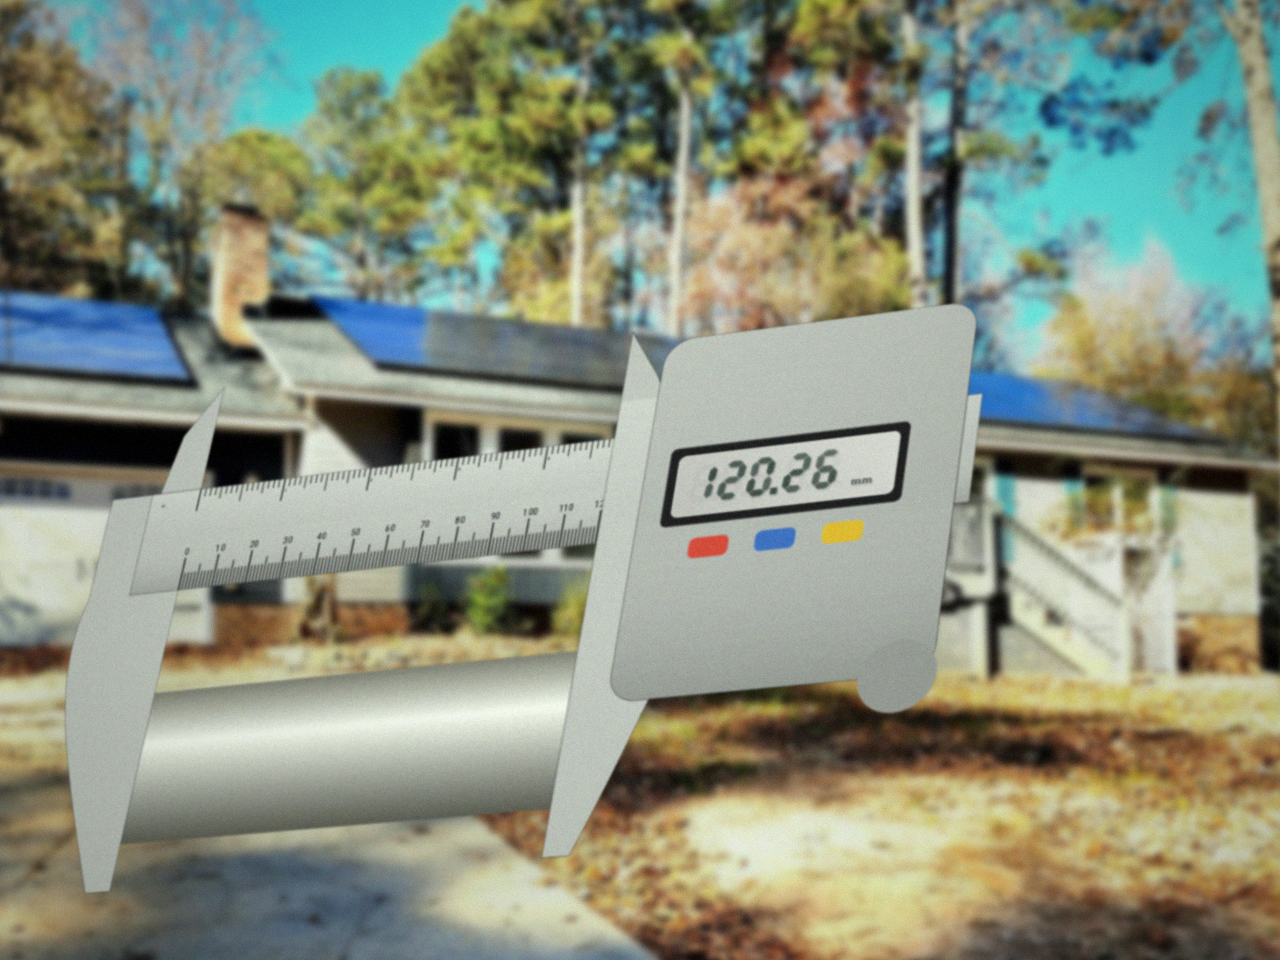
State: 120.26mm
